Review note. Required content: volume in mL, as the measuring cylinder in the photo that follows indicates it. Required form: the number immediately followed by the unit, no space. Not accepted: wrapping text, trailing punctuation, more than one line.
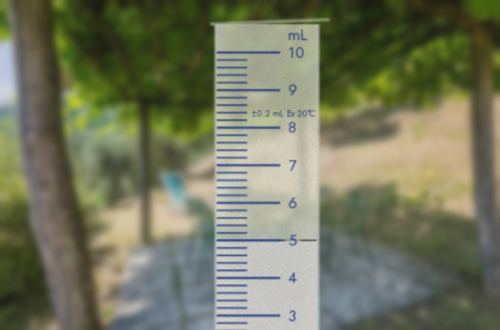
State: 5mL
